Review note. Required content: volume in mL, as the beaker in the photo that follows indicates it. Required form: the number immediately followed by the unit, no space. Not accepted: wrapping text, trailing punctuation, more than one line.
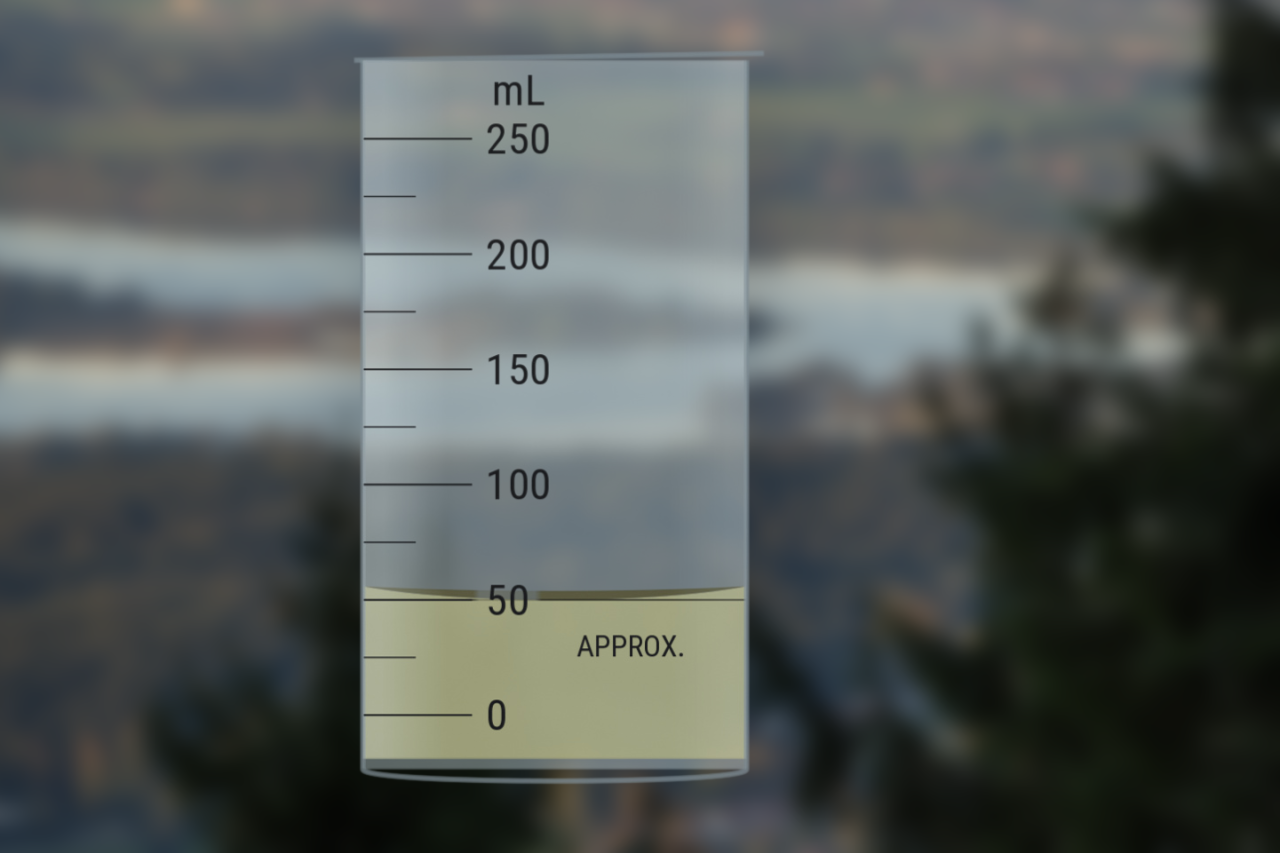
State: 50mL
